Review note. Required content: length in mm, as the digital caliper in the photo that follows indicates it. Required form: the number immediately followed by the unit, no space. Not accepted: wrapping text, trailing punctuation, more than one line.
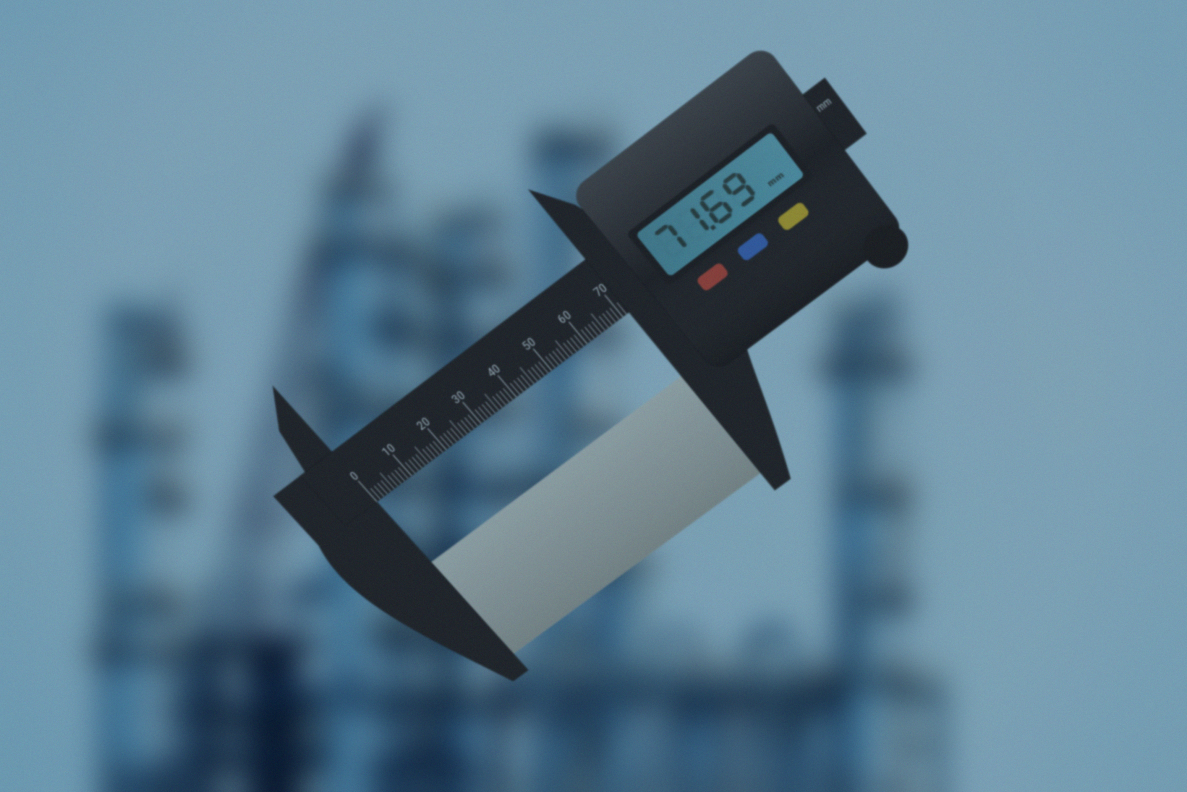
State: 71.69mm
